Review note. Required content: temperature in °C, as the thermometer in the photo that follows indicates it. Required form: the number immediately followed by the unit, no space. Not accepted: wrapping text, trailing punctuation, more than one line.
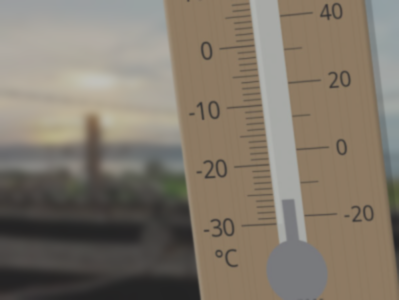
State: -26°C
